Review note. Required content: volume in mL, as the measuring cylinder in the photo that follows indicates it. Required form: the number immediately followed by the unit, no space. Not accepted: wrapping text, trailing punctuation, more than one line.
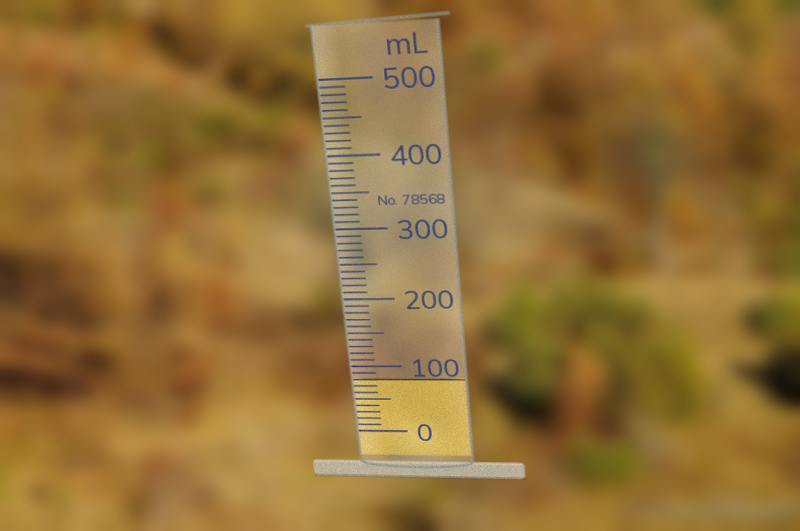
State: 80mL
